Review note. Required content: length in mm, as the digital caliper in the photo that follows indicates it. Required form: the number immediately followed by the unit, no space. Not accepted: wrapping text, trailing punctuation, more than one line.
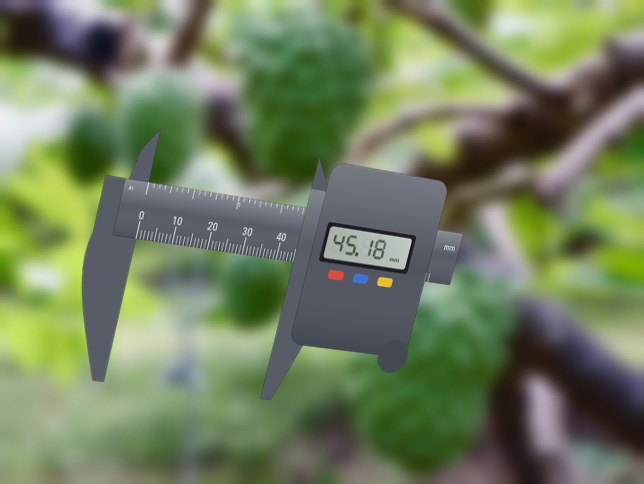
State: 45.18mm
